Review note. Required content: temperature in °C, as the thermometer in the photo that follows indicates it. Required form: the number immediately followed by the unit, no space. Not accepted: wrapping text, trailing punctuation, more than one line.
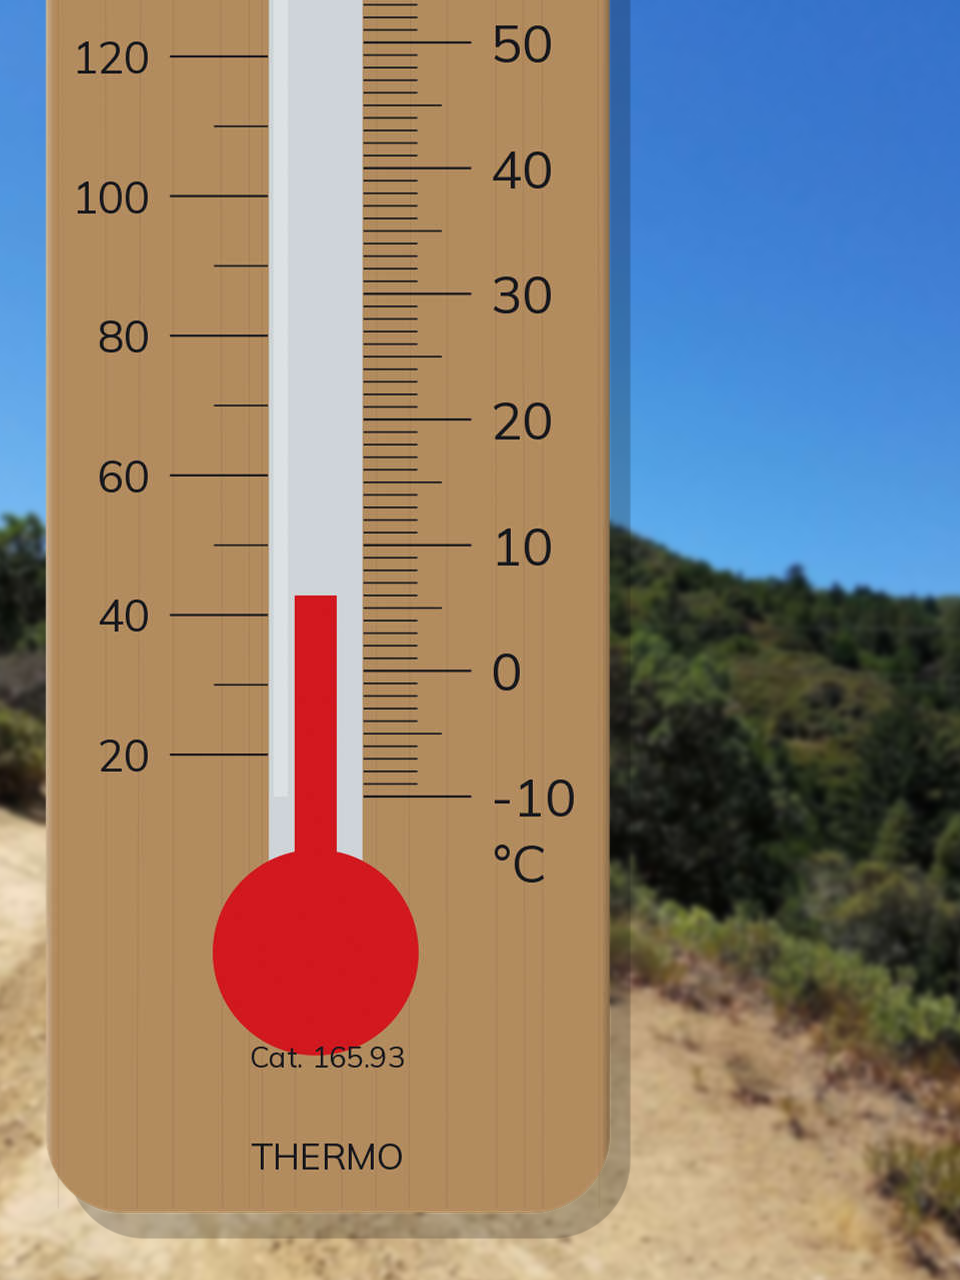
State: 6°C
